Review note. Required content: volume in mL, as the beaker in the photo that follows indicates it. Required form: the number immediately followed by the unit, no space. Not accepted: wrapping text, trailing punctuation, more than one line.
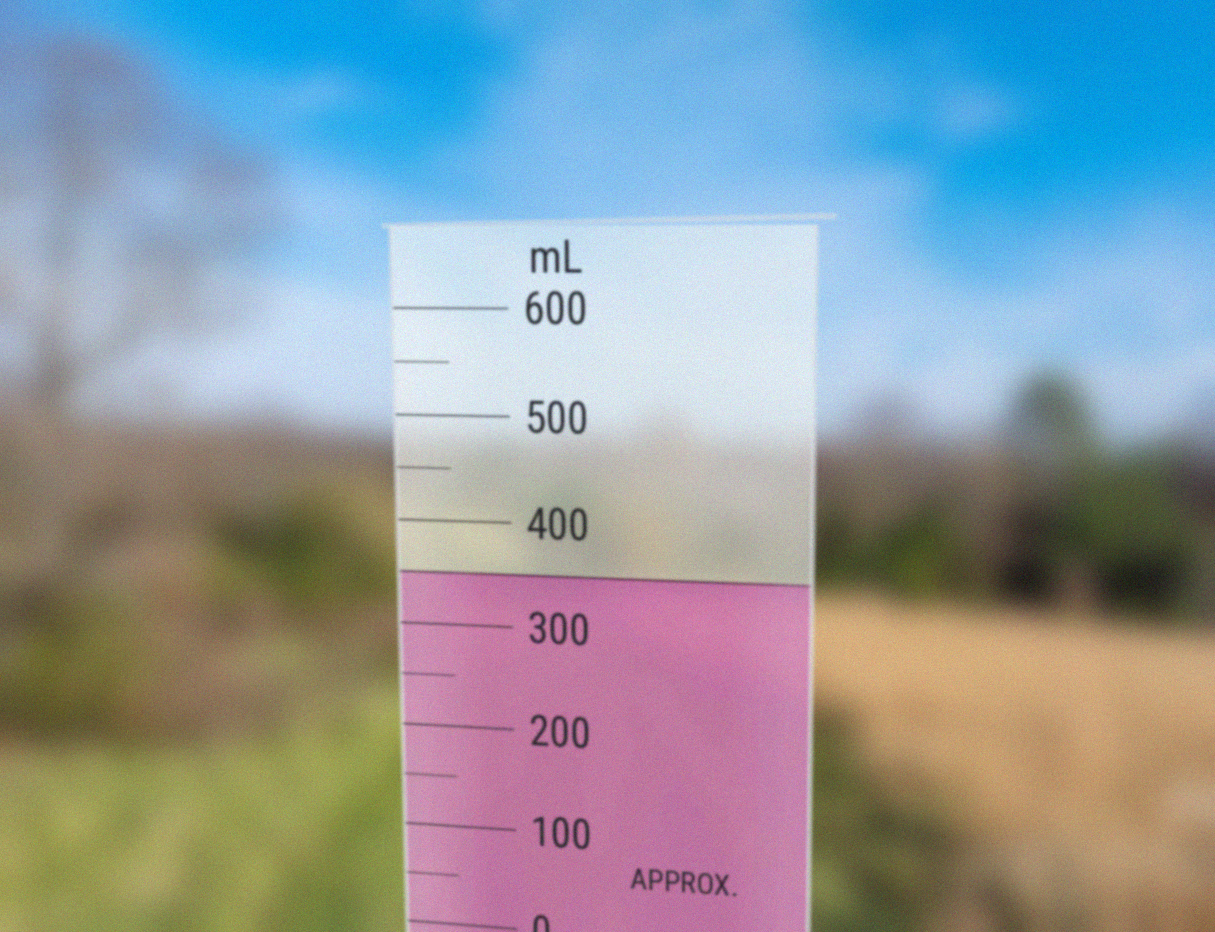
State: 350mL
